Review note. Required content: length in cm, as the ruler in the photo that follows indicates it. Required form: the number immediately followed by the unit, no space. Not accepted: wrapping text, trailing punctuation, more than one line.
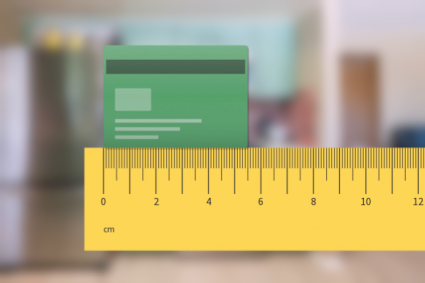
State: 5.5cm
